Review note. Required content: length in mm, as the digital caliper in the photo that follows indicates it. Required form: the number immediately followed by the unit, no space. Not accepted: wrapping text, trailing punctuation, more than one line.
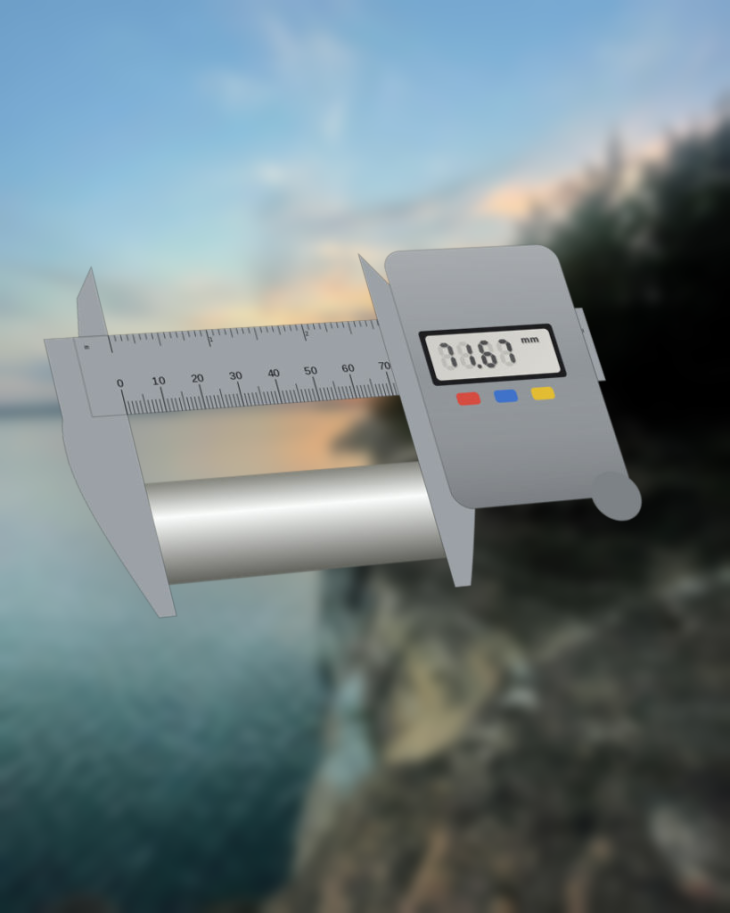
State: 71.67mm
